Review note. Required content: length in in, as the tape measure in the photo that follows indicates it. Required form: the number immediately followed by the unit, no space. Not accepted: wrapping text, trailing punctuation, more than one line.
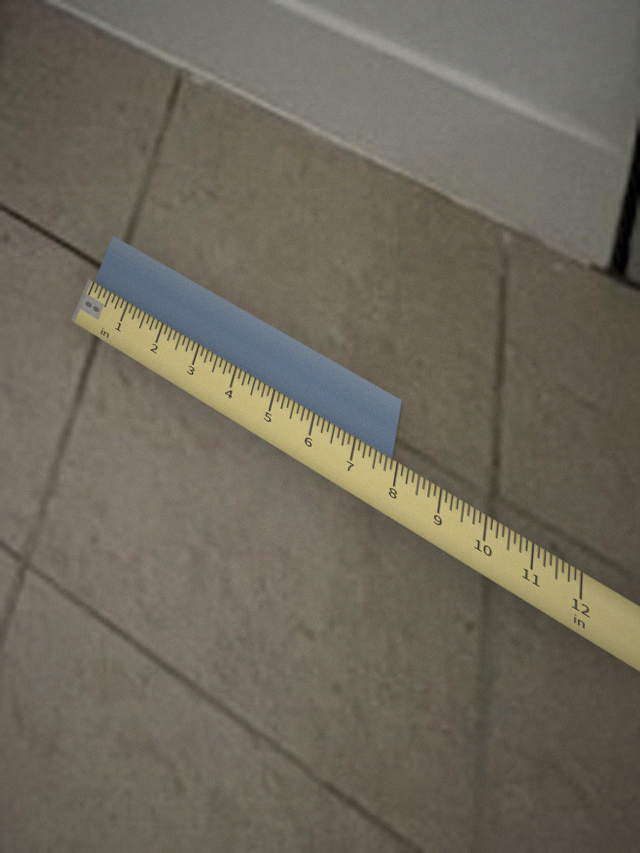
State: 7.875in
